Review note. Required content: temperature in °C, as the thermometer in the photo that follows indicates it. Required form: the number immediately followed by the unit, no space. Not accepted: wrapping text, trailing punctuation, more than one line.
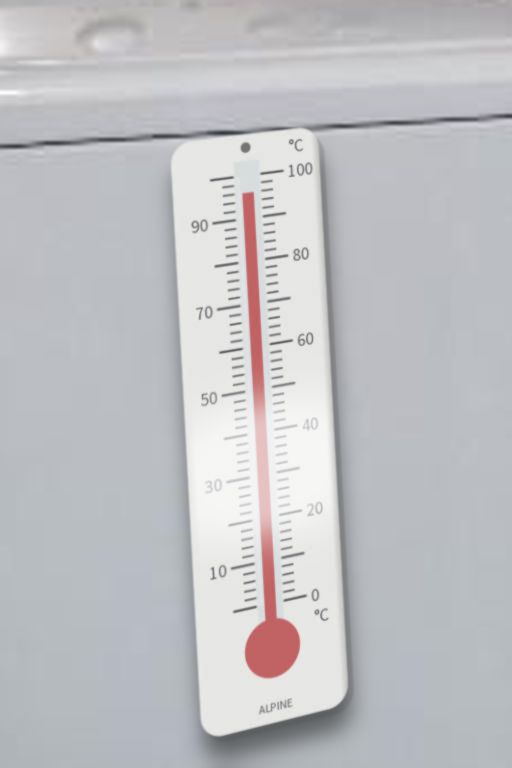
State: 96°C
